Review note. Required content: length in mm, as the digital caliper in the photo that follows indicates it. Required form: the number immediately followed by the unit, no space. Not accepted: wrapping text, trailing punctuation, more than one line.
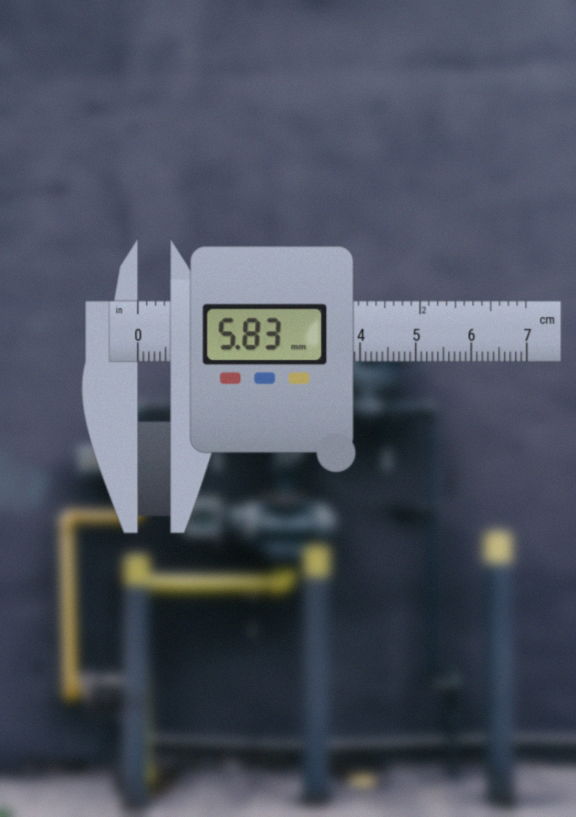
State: 5.83mm
